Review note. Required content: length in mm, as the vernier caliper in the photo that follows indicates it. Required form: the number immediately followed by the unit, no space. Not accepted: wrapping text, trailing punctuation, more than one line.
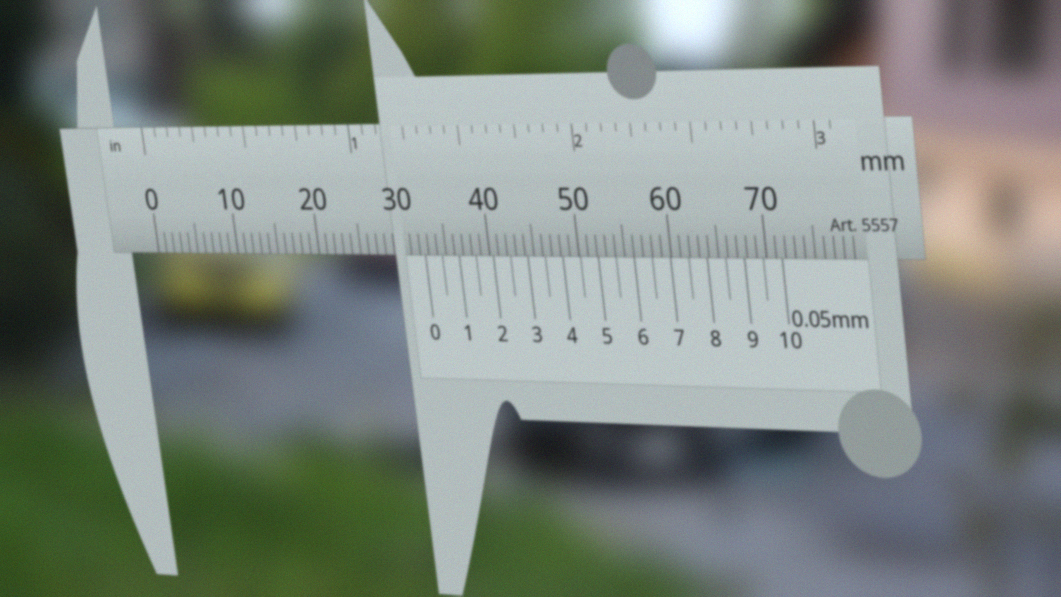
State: 32.6mm
